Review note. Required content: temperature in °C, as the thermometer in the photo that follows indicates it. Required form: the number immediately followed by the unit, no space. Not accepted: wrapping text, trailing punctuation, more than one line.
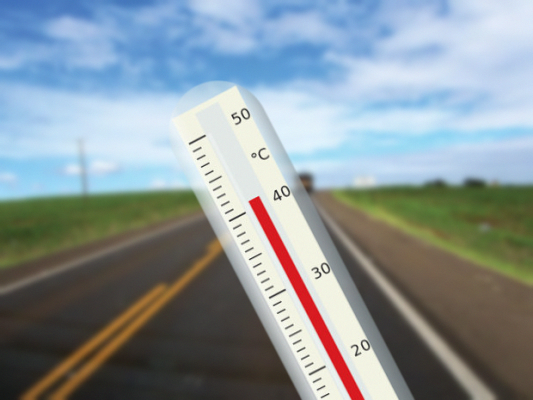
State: 41°C
